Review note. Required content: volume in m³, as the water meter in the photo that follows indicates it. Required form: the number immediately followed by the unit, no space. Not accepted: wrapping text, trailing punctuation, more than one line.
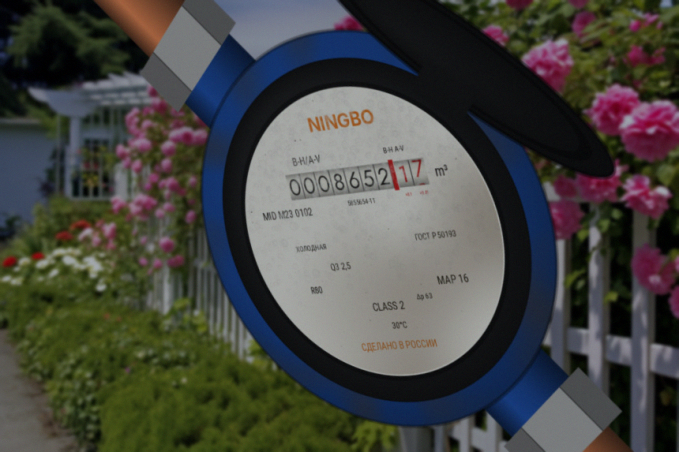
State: 8652.17m³
